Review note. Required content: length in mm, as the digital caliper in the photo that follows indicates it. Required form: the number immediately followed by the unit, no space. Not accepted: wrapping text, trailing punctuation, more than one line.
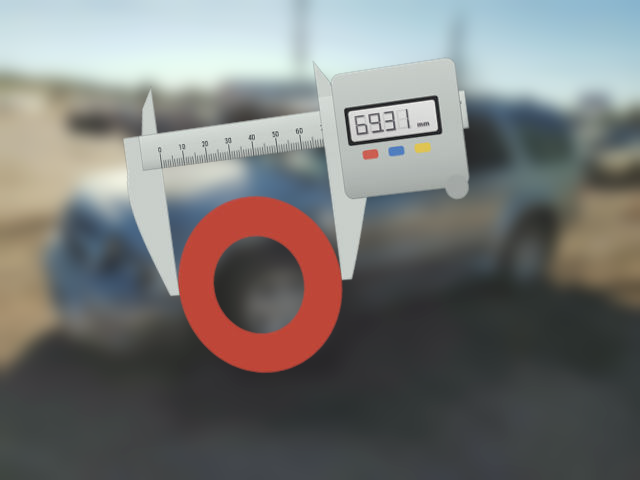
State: 69.31mm
